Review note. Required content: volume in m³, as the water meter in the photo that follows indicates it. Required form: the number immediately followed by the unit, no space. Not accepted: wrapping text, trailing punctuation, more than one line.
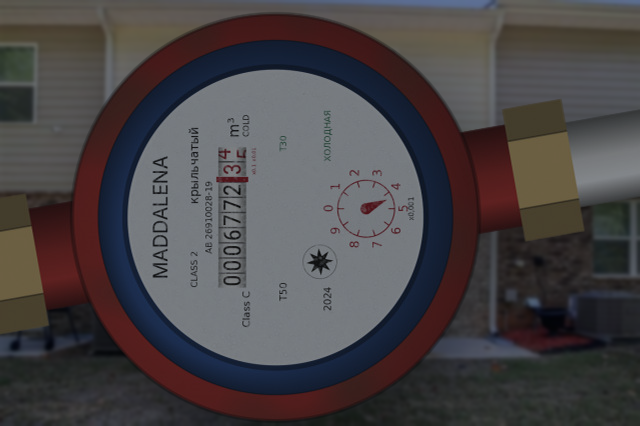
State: 6772.344m³
